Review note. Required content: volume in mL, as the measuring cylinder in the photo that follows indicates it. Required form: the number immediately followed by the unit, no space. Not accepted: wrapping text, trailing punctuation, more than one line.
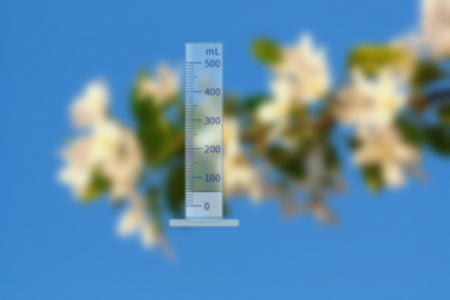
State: 50mL
